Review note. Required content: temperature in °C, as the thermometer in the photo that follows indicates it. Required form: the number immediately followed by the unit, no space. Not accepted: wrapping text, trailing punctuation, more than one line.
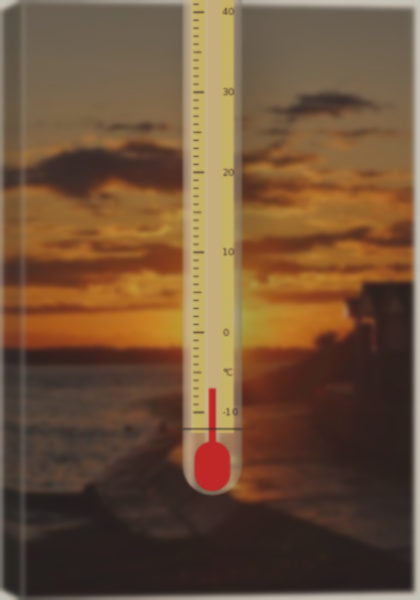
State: -7°C
